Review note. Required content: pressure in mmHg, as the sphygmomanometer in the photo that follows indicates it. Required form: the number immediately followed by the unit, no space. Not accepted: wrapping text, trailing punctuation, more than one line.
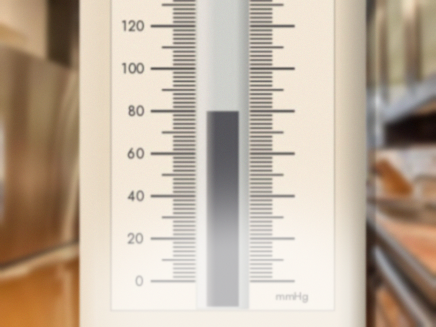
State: 80mmHg
